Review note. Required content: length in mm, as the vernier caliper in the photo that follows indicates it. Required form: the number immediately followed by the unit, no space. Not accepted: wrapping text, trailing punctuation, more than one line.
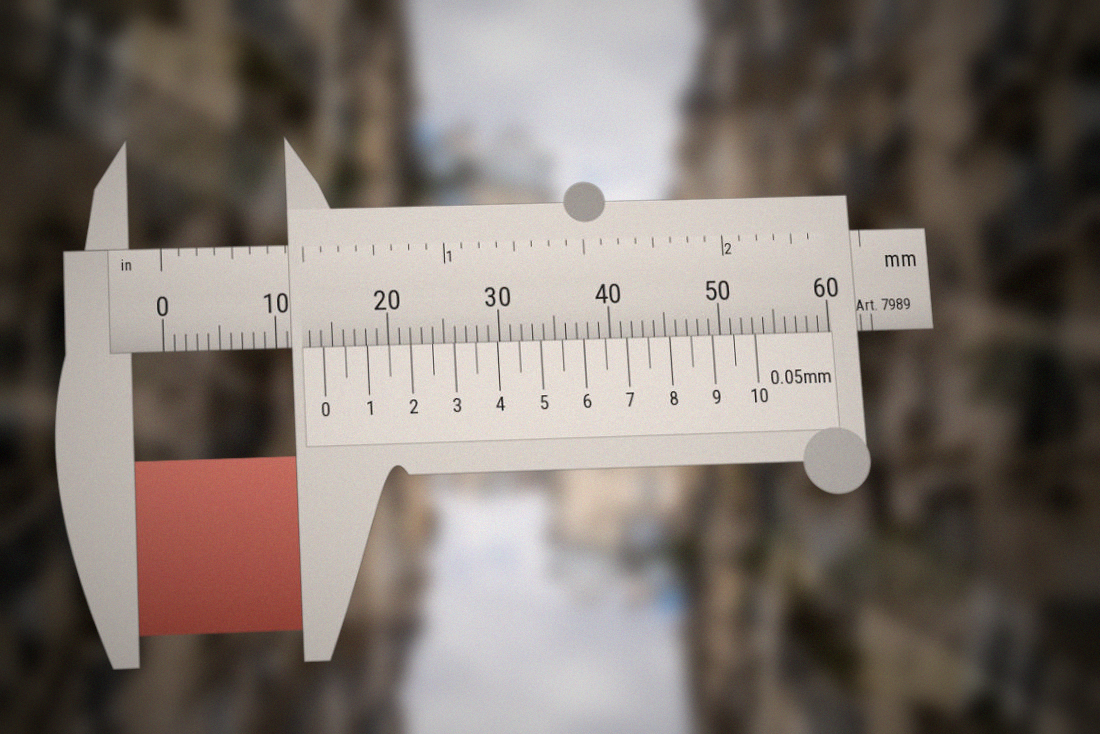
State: 14.2mm
